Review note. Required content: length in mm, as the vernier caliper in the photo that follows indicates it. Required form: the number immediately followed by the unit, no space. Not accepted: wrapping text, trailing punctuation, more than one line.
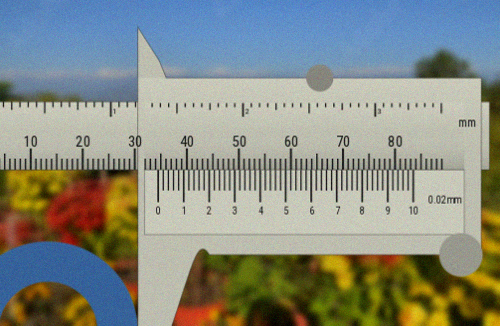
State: 34.5mm
